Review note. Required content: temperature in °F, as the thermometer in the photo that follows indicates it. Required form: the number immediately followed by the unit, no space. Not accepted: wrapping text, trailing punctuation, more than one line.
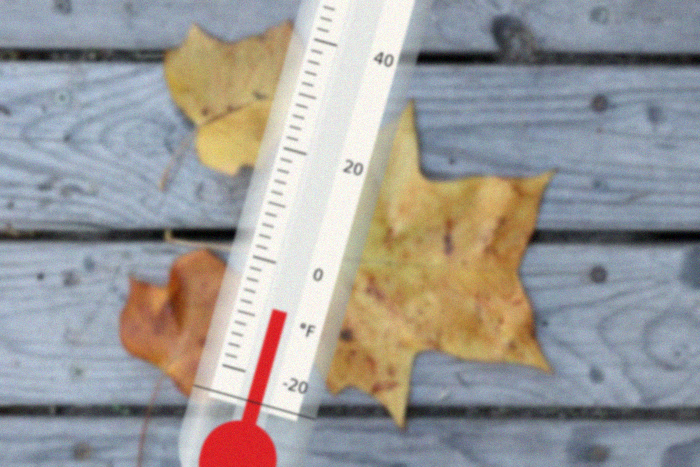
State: -8°F
